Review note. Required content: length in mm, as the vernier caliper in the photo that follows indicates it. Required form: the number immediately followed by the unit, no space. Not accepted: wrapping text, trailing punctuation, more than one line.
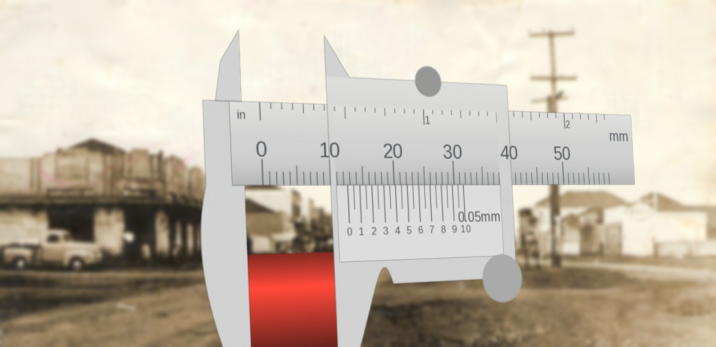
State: 12.6mm
